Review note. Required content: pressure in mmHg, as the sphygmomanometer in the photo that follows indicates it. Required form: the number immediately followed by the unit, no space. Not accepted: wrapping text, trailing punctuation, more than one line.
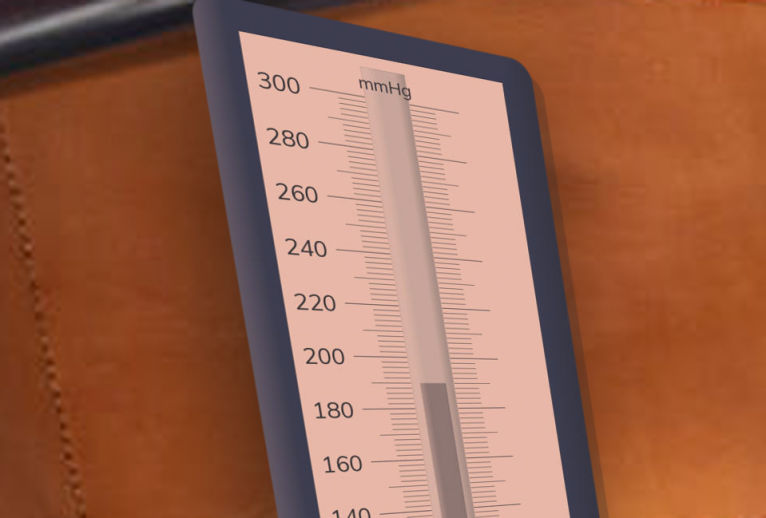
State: 190mmHg
